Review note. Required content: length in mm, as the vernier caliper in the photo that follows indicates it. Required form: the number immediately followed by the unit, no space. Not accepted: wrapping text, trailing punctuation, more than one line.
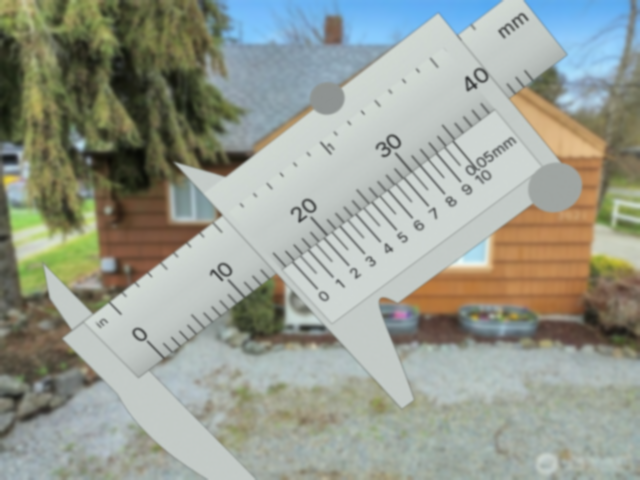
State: 15.8mm
